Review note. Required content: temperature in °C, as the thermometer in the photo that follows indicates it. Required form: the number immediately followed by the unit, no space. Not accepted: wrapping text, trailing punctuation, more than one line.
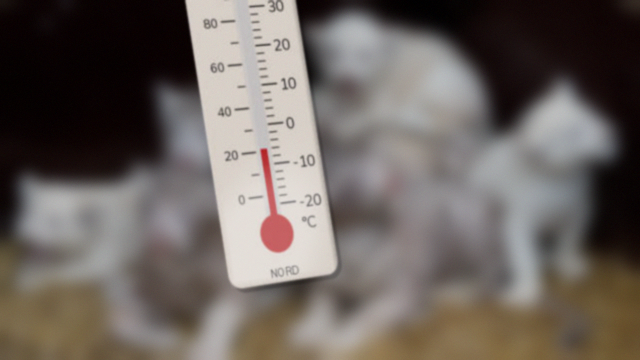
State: -6°C
